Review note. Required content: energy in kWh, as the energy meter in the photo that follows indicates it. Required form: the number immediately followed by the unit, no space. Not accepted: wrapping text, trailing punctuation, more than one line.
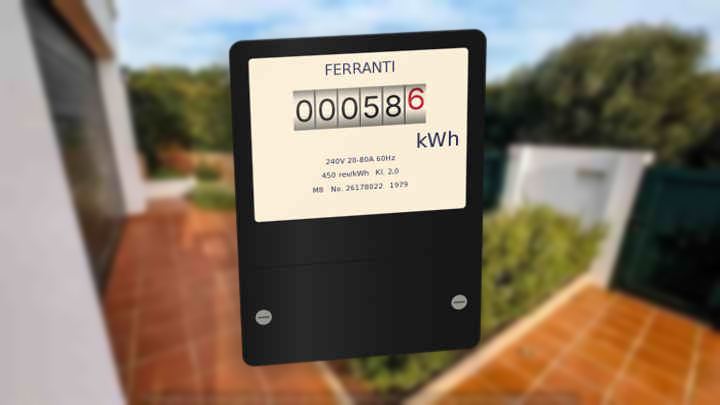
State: 58.6kWh
